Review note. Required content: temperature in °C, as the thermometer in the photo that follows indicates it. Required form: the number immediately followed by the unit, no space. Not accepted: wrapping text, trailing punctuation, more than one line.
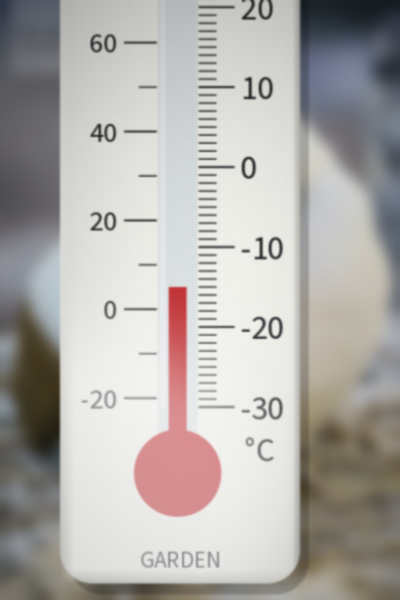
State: -15°C
